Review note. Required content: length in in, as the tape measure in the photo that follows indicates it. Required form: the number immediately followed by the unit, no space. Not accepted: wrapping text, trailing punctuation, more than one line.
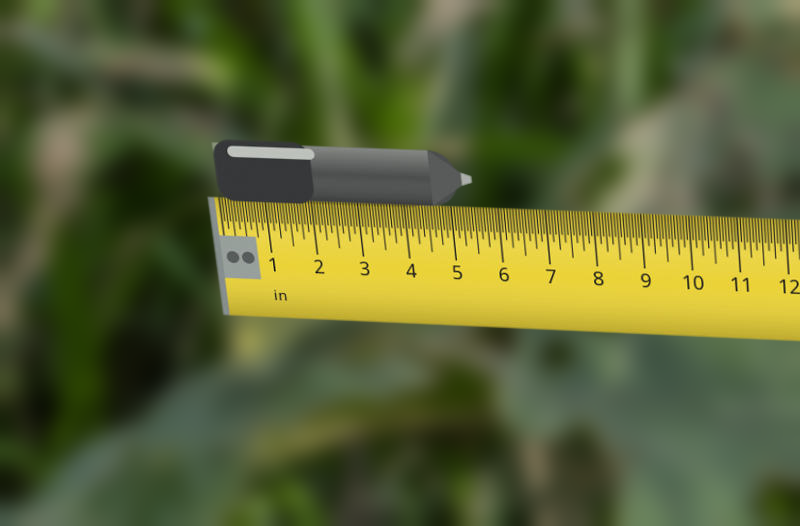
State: 5.5in
